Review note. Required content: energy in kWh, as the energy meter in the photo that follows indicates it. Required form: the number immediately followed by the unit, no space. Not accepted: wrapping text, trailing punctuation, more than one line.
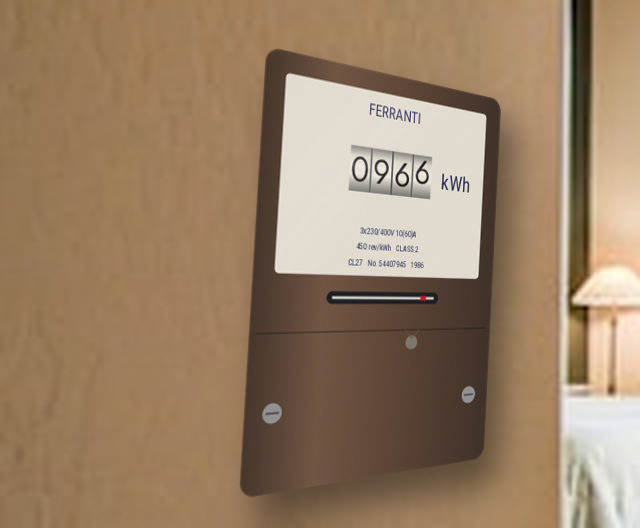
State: 966kWh
